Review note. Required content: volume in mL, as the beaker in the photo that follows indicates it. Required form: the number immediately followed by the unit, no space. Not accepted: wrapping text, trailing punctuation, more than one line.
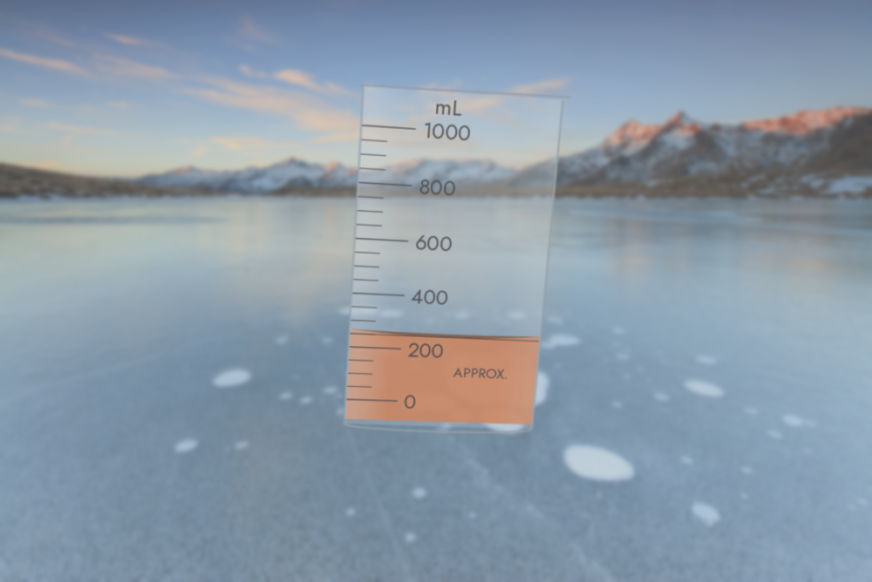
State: 250mL
